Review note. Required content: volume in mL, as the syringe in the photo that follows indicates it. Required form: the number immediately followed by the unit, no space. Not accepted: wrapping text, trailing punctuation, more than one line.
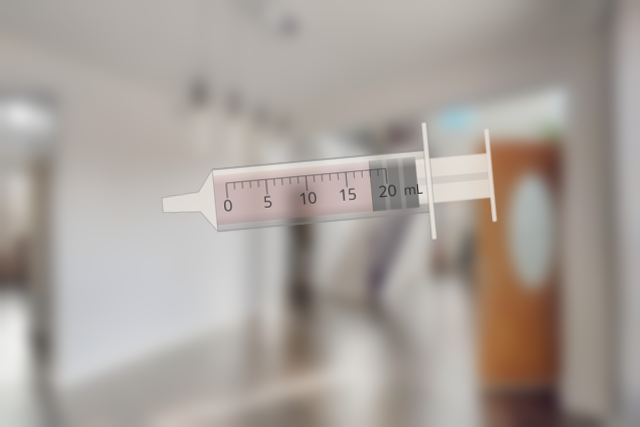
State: 18mL
